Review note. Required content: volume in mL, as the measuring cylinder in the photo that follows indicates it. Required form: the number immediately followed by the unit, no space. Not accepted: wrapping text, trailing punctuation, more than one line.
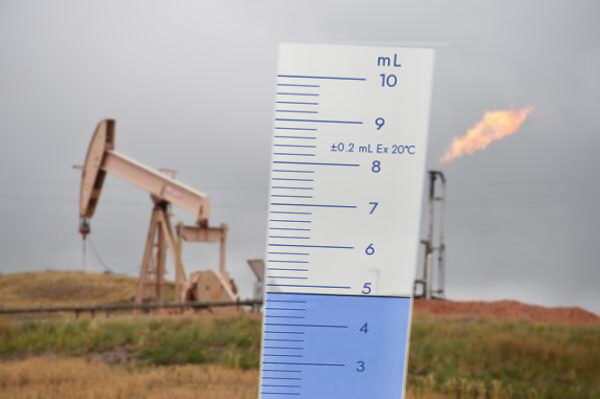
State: 4.8mL
